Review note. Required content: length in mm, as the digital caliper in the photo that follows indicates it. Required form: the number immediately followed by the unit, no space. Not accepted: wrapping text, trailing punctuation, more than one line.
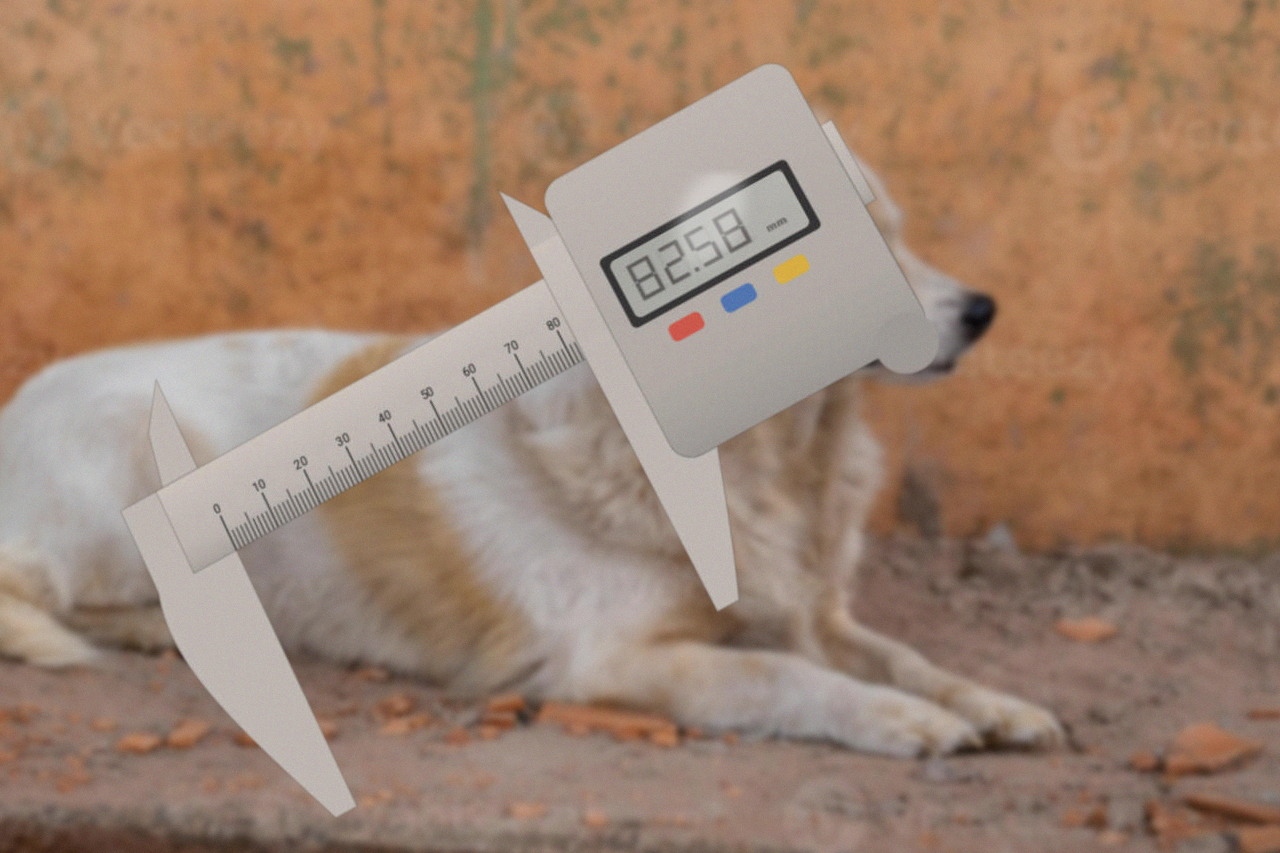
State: 82.58mm
